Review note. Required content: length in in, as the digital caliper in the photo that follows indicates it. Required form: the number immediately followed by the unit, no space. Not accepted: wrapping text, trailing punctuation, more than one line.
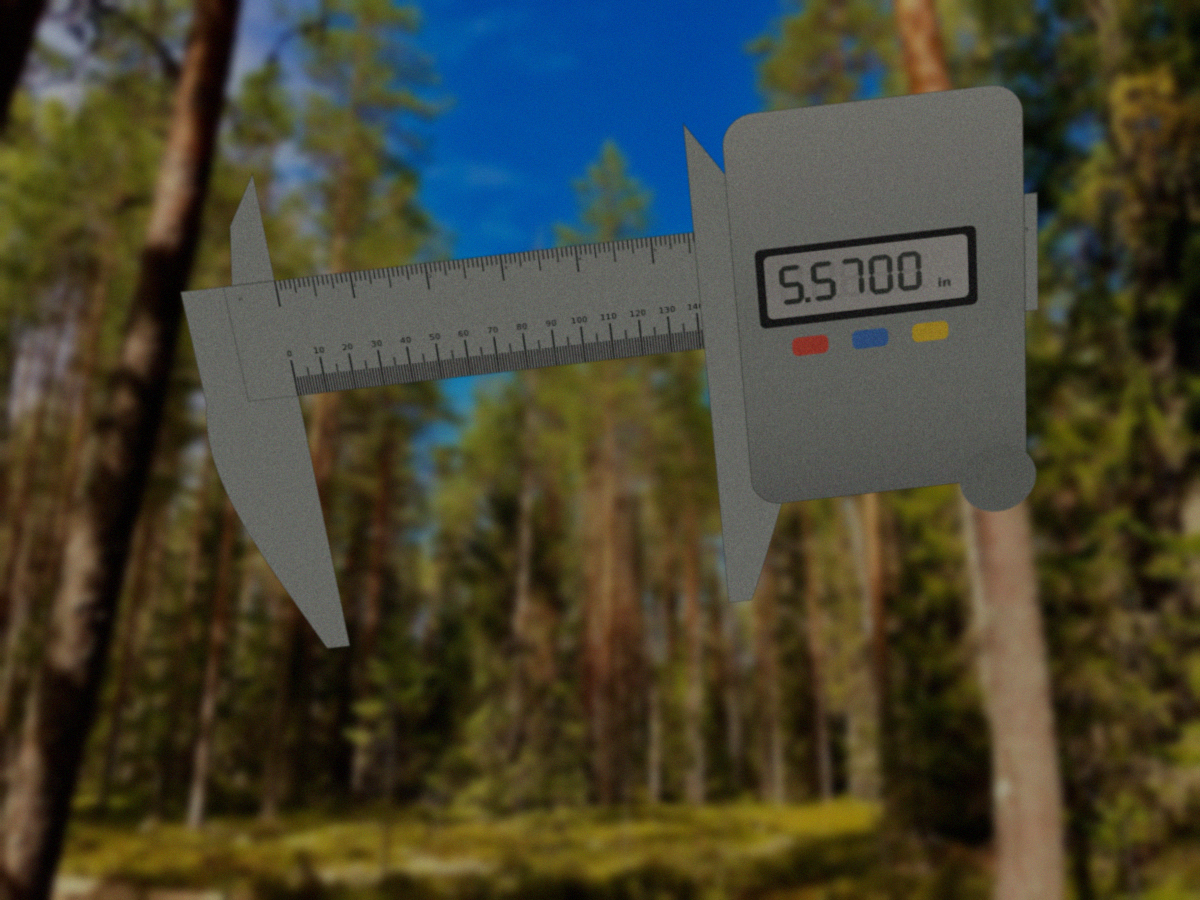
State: 5.5700in
